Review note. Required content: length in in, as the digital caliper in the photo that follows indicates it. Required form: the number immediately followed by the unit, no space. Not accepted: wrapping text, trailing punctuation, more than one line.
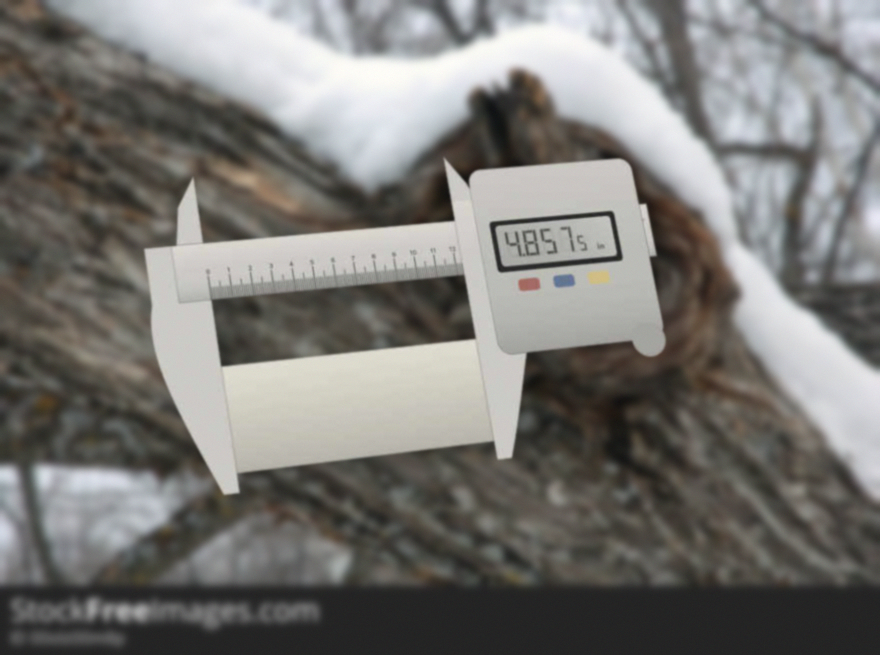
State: 4.8575in
